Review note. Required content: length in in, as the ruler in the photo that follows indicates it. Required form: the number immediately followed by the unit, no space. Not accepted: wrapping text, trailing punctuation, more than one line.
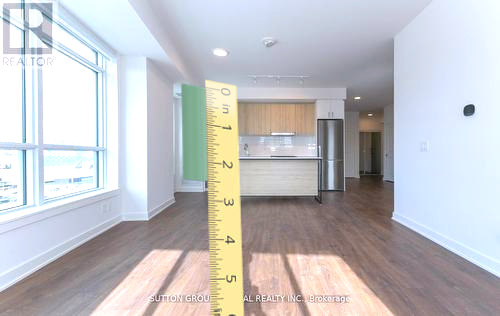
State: 2.5in
